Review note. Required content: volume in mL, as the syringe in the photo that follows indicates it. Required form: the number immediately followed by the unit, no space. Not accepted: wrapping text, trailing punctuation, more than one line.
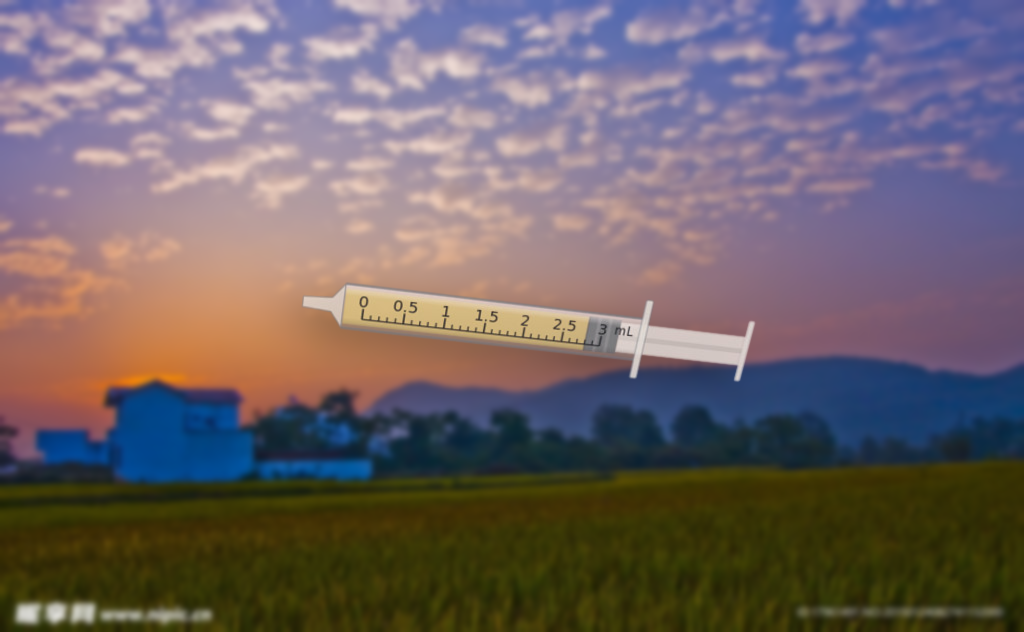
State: 2.8mL
